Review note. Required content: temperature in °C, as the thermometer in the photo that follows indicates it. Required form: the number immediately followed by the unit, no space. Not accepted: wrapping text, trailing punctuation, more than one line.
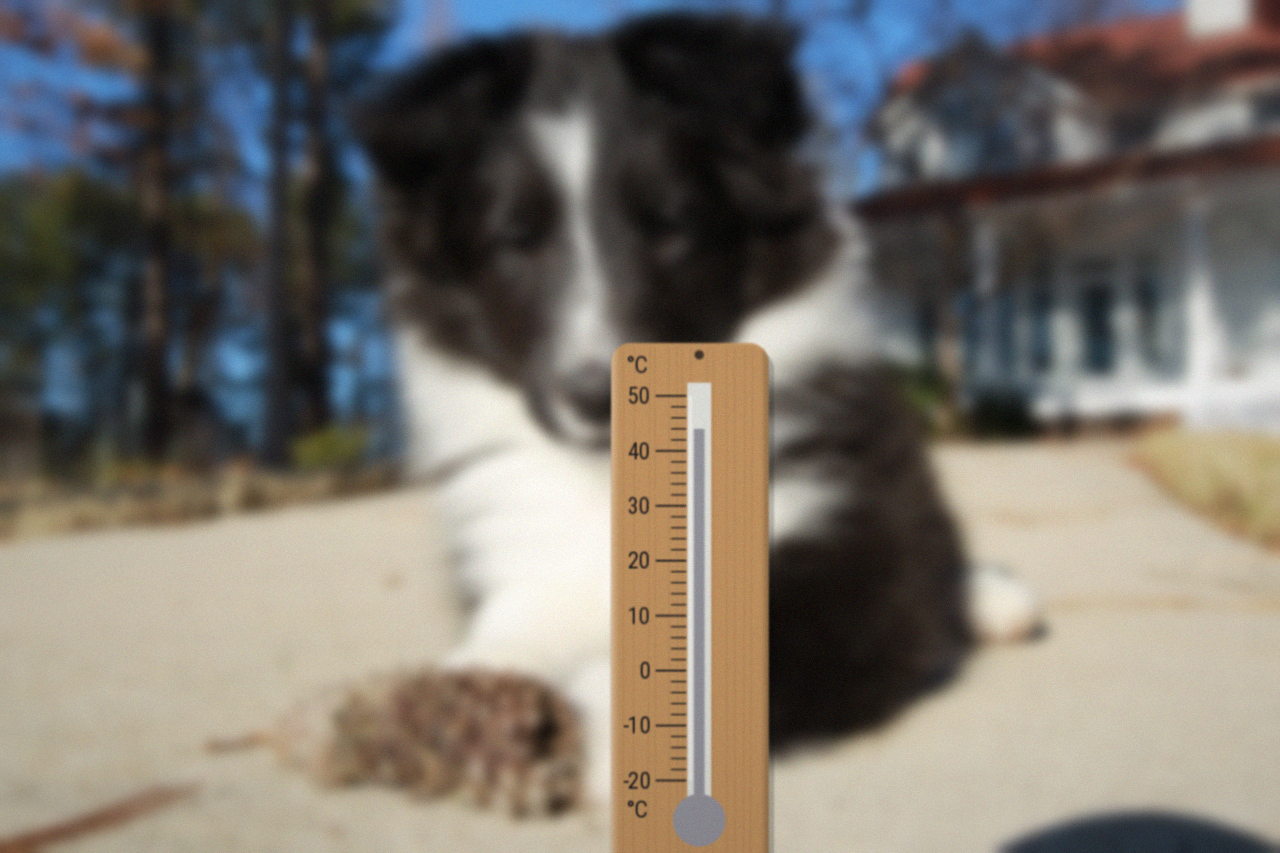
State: 44°C
